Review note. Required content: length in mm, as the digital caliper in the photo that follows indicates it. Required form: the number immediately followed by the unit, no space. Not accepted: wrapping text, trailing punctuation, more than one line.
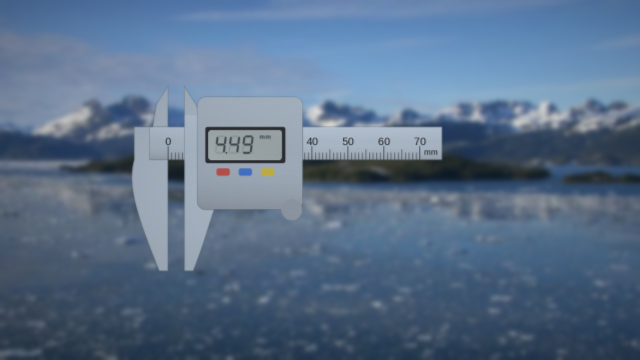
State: 4.49mm
